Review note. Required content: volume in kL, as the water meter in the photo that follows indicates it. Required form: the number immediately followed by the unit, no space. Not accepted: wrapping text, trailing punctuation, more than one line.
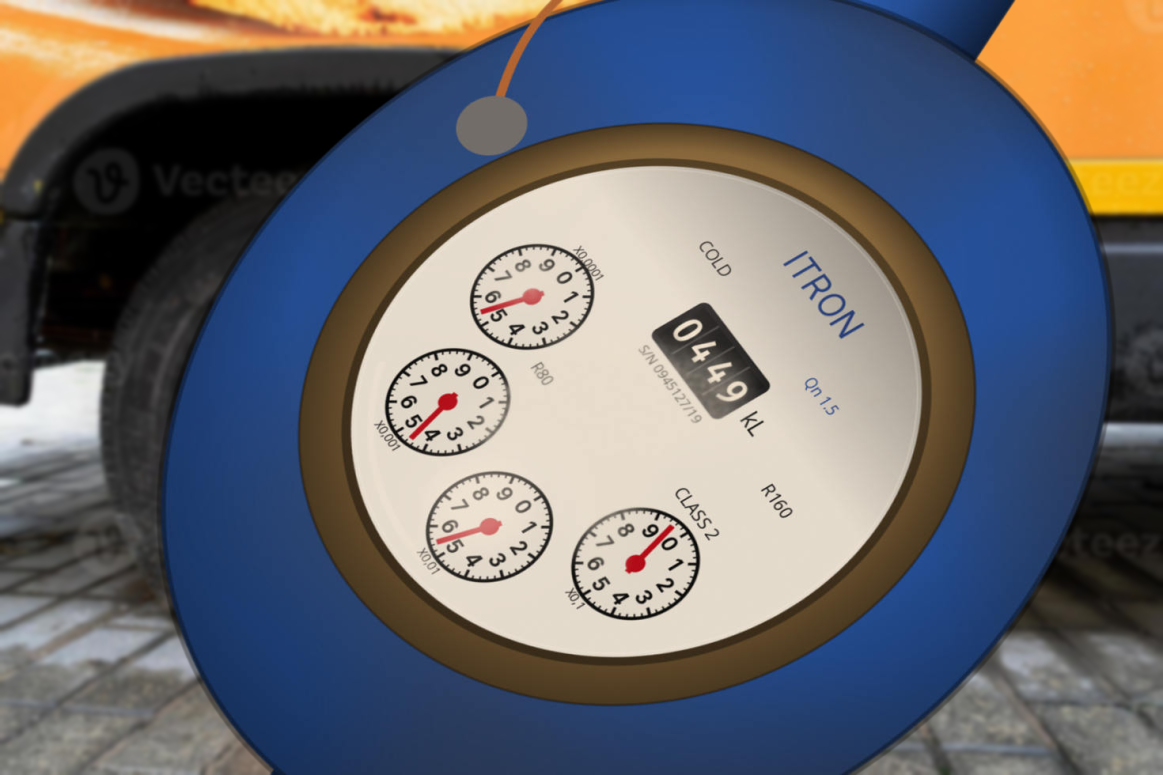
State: 448.9545kL
